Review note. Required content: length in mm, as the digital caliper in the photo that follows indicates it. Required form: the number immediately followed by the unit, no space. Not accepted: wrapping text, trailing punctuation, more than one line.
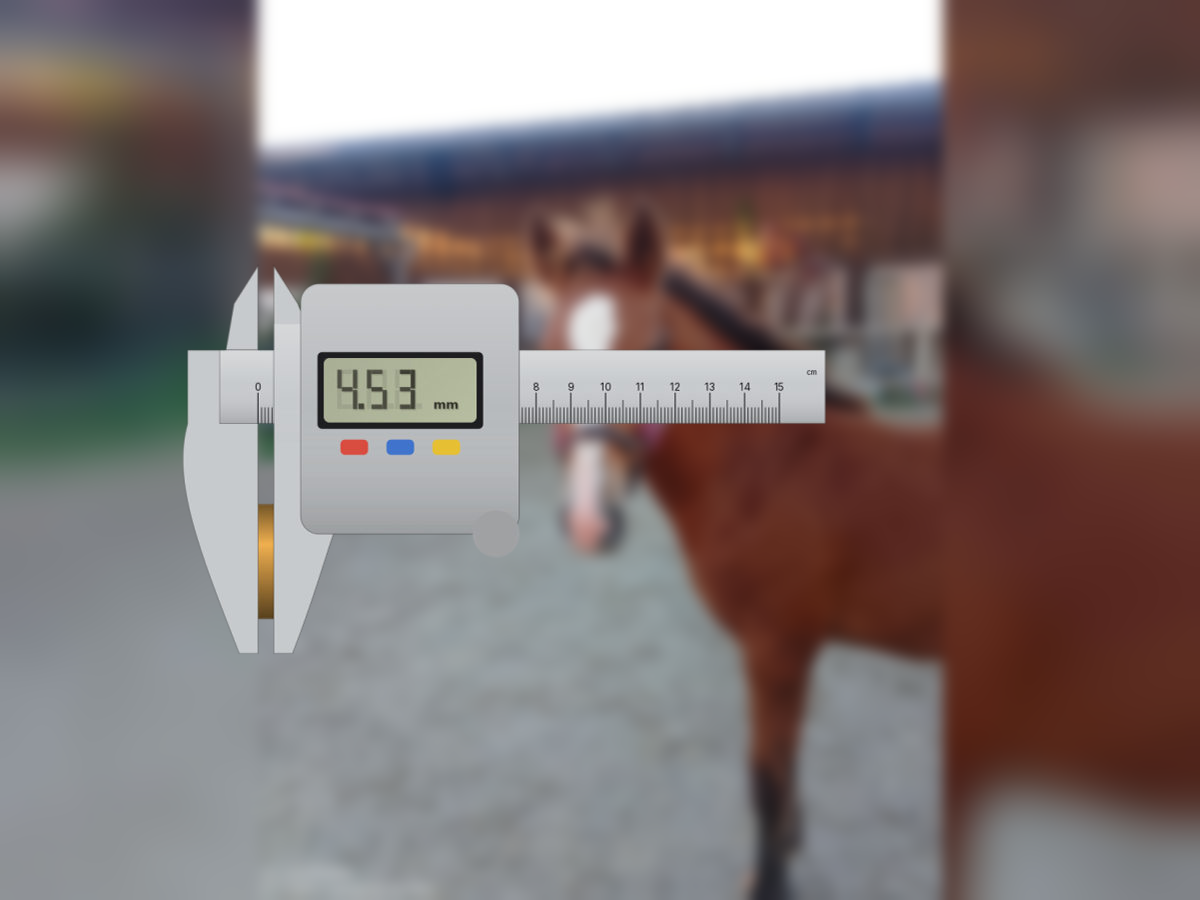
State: 4.53mm
